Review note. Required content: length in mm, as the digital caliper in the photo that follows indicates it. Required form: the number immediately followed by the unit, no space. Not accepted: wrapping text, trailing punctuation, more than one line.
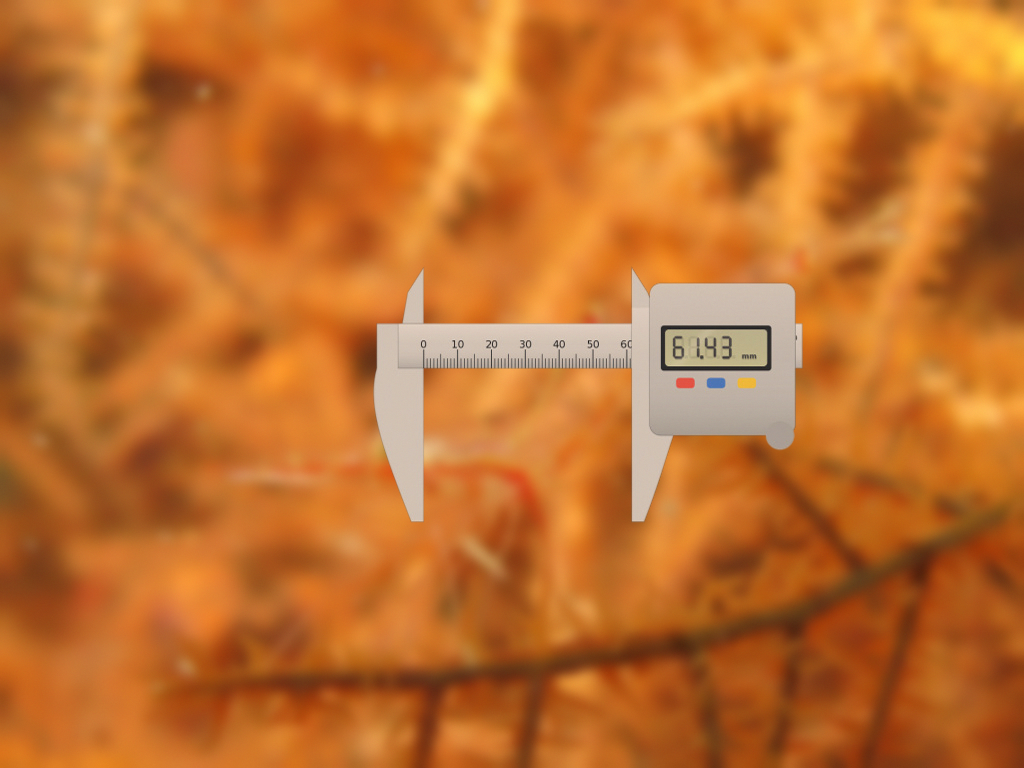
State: 61.43mm
